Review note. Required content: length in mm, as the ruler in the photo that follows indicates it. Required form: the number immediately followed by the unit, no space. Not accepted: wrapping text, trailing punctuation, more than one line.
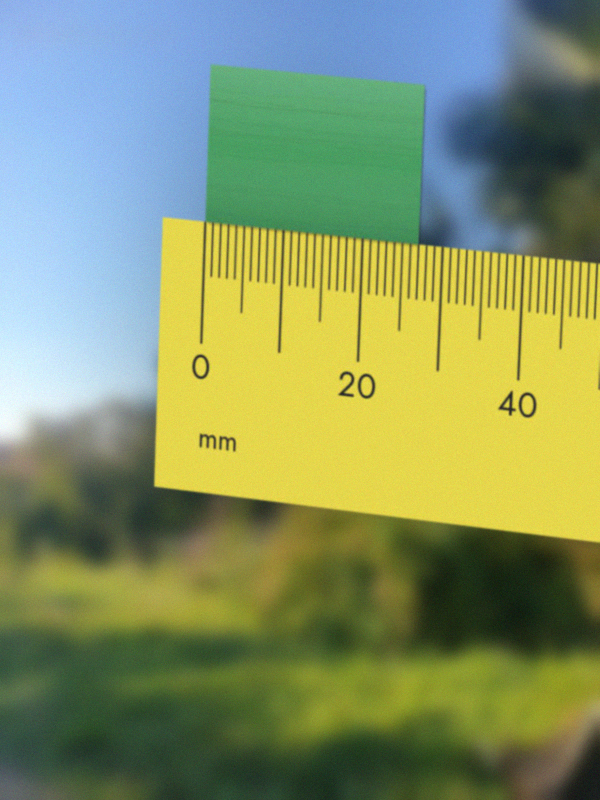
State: 27mm
